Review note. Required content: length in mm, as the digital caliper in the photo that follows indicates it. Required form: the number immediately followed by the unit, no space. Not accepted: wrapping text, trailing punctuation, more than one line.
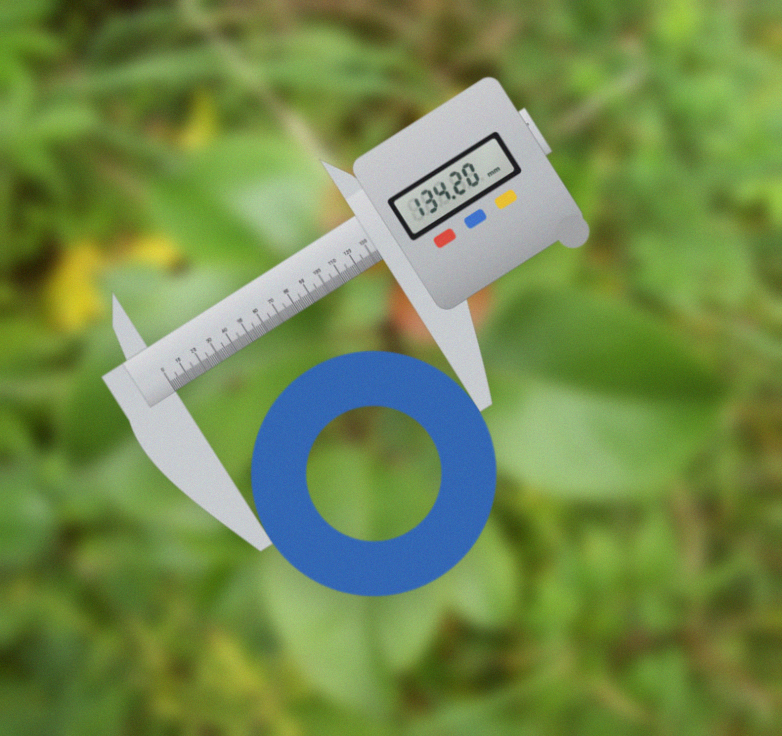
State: 134.20mm
